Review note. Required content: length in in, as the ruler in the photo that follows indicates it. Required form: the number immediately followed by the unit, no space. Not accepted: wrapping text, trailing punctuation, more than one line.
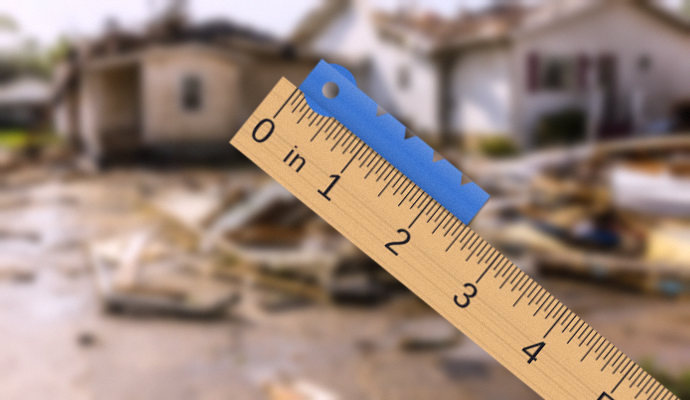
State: 2.5in
